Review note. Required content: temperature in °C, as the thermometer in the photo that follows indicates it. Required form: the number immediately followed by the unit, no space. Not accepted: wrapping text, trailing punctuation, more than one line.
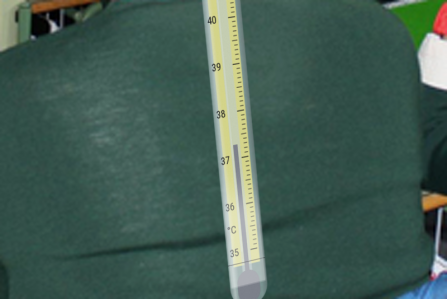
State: 37.3°C
